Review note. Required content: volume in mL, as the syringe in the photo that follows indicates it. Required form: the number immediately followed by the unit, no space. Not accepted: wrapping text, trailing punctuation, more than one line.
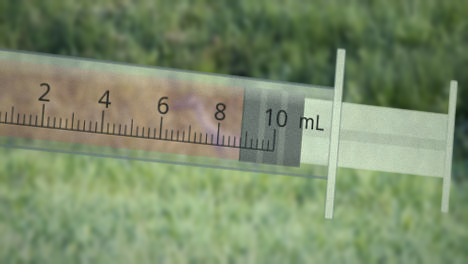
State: 8.8mL
